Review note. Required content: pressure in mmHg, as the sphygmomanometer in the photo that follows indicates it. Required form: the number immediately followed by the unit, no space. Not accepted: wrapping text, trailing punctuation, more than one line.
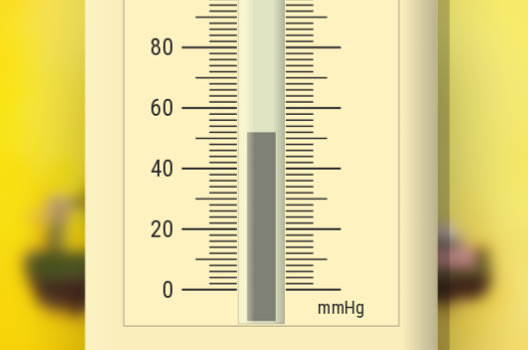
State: 52mmHg
